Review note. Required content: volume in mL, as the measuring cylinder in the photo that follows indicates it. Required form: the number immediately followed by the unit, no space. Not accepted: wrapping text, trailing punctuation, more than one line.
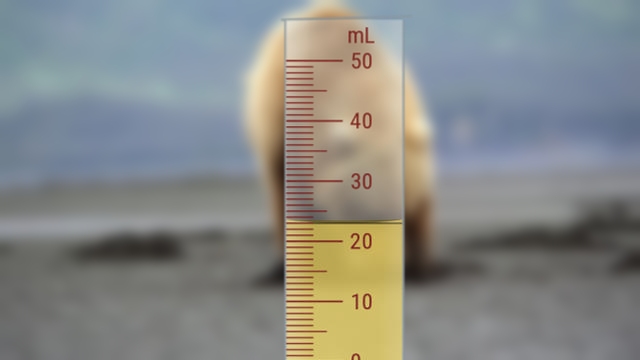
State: 23mL
